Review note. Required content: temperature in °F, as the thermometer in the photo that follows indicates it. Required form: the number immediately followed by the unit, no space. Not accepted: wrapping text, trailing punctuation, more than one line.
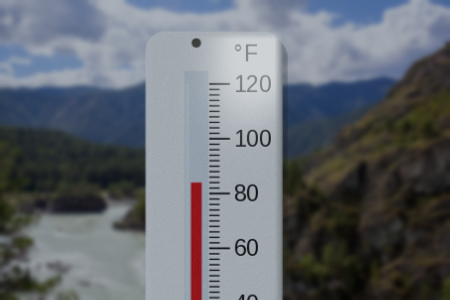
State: 84°F
